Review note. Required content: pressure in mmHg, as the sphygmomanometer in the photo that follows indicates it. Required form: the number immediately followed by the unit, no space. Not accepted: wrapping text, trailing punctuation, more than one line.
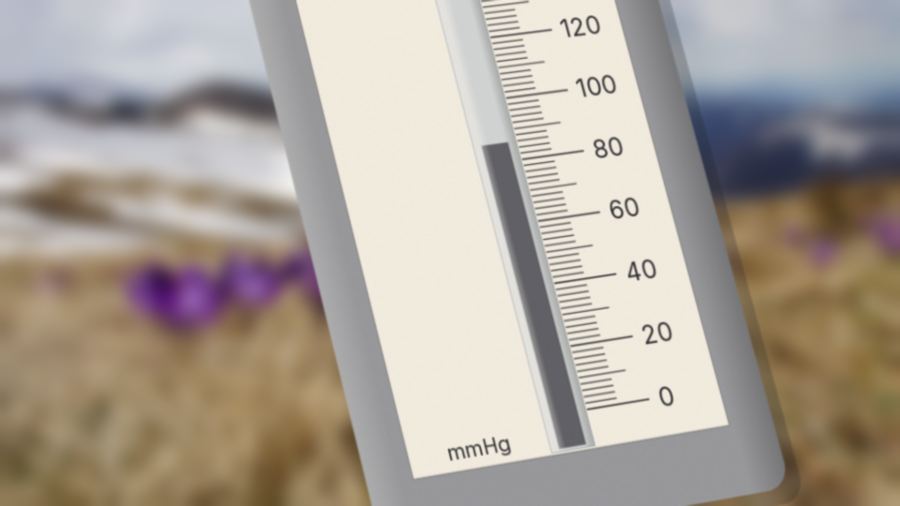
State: 86mmHg
